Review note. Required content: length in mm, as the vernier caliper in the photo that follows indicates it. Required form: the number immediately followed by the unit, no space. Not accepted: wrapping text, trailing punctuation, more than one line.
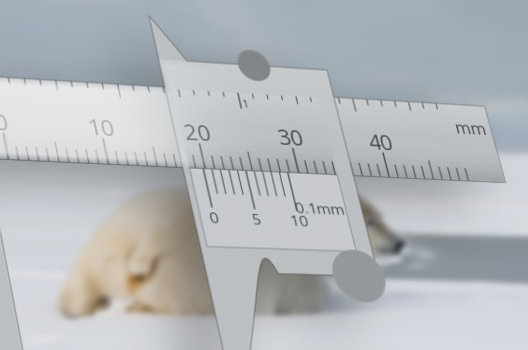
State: 19.8mm
